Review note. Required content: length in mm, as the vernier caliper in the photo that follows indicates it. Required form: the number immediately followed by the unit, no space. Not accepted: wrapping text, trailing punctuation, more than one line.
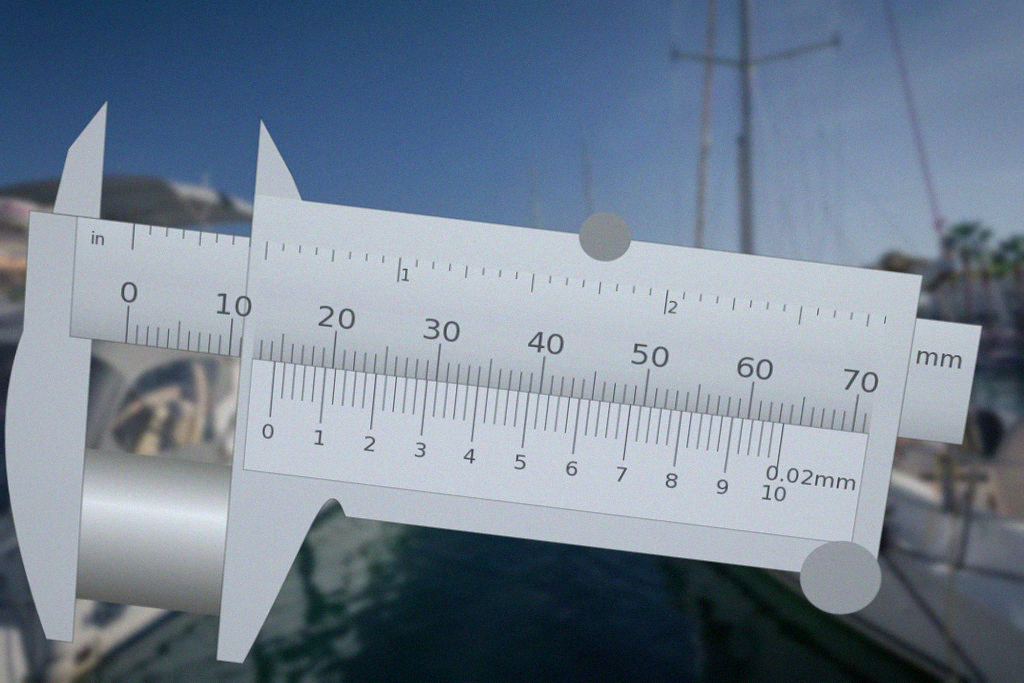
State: 14.4mm
